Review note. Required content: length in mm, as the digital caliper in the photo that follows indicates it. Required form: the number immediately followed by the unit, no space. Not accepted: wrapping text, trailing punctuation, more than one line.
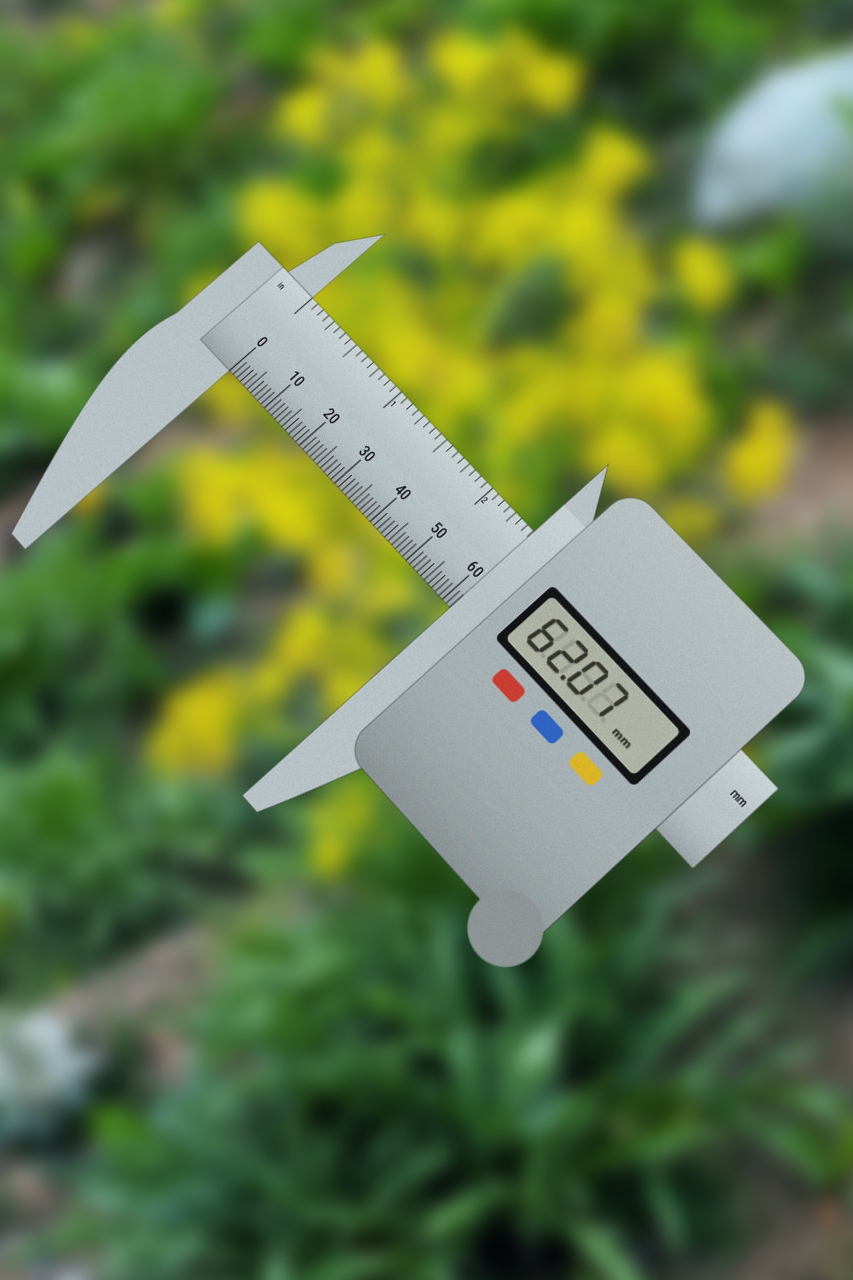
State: 62.07mm
